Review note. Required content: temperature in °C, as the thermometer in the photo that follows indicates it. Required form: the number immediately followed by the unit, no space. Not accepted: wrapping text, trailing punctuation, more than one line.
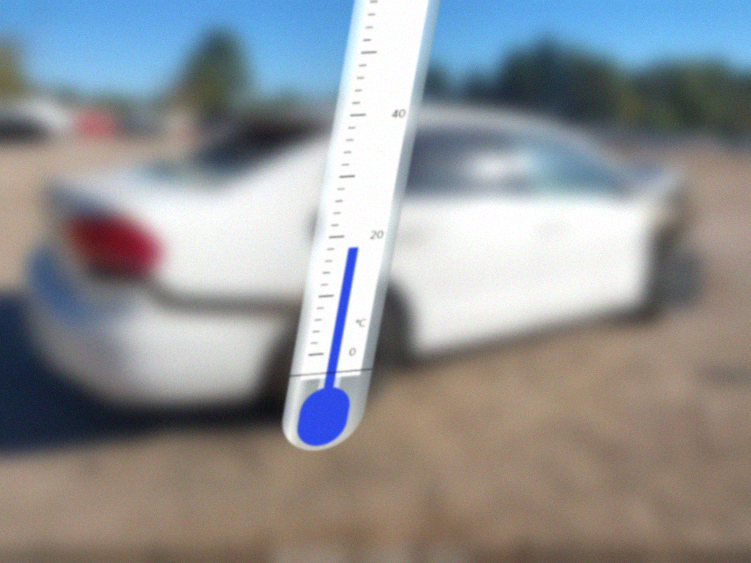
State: 18°C
